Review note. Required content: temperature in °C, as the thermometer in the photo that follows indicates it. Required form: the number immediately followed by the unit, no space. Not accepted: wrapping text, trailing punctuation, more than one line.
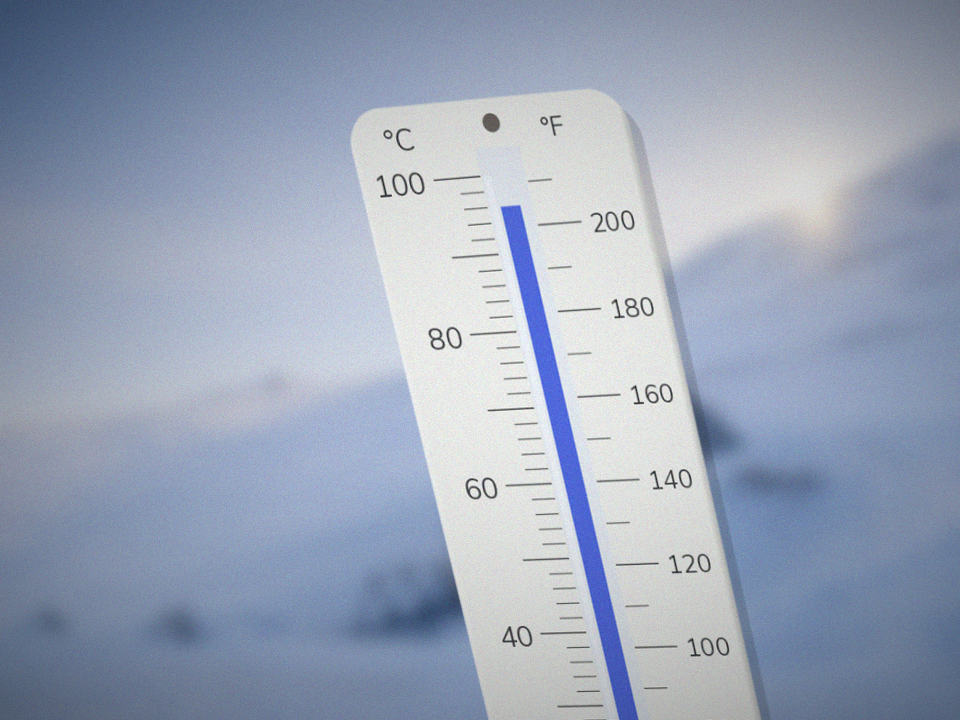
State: 96°C
